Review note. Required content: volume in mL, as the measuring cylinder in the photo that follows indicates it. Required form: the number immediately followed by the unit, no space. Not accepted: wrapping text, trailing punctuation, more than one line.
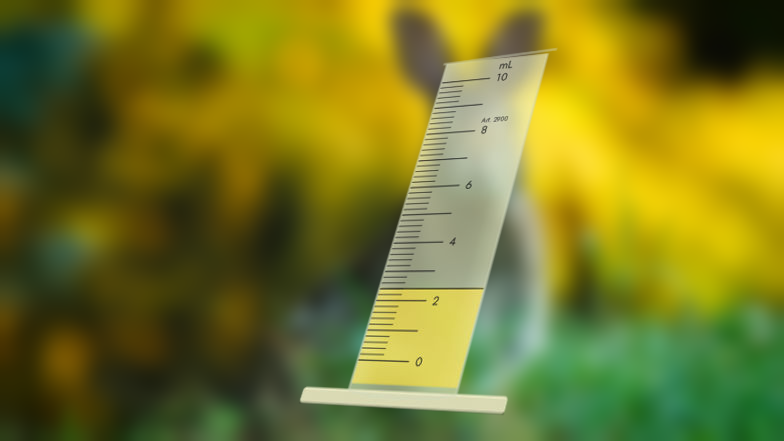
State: 2.4mL
